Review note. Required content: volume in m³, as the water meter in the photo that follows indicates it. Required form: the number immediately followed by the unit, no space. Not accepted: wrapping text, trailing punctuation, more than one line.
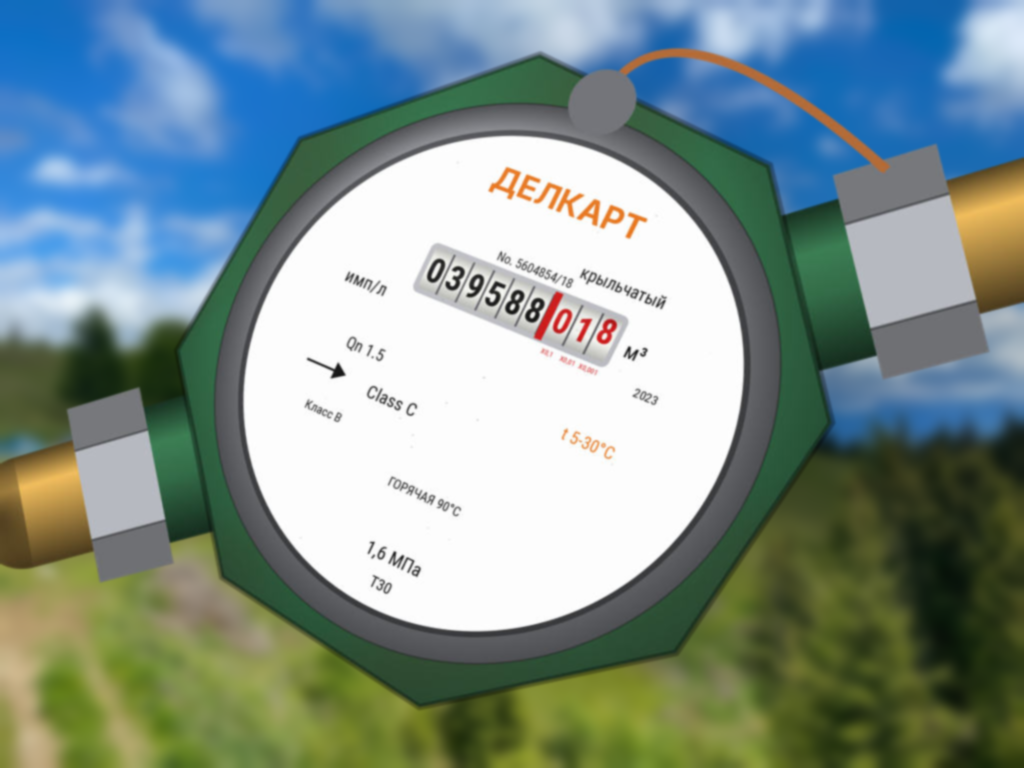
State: 39588.018m³
